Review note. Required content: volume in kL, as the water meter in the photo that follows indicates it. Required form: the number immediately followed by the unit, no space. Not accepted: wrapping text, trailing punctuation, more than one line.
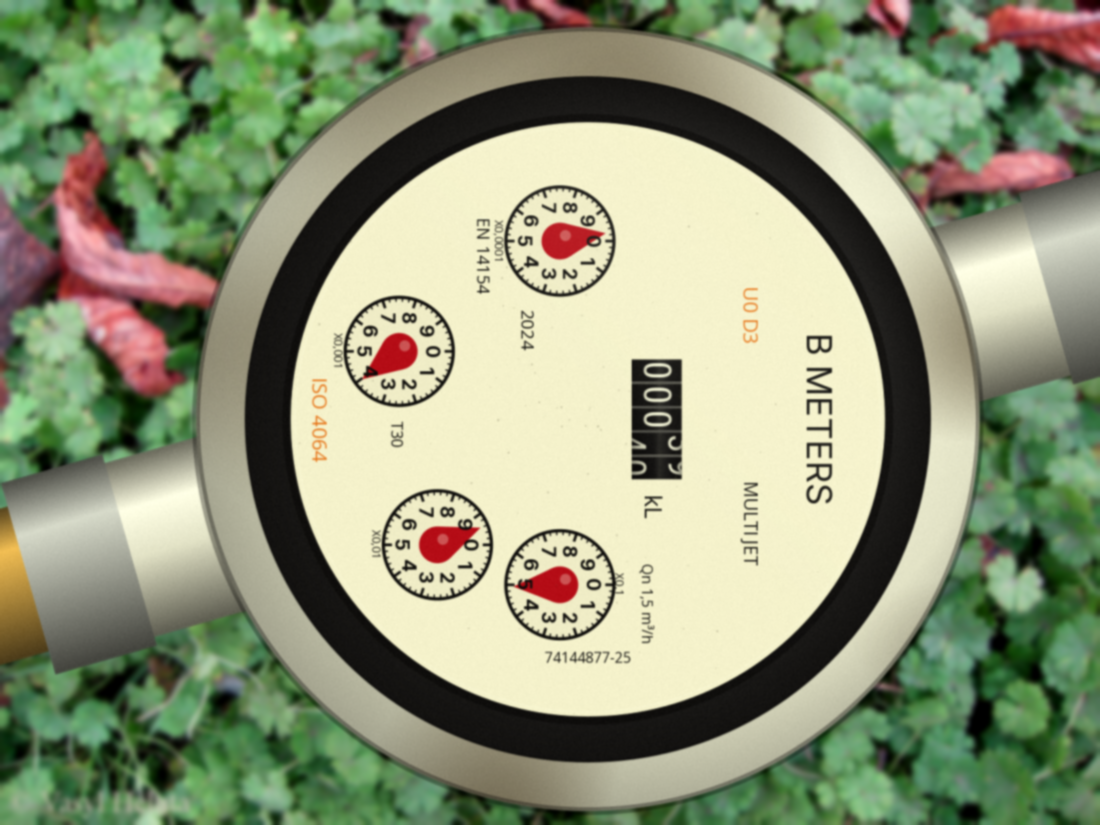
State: 39.4939kL
